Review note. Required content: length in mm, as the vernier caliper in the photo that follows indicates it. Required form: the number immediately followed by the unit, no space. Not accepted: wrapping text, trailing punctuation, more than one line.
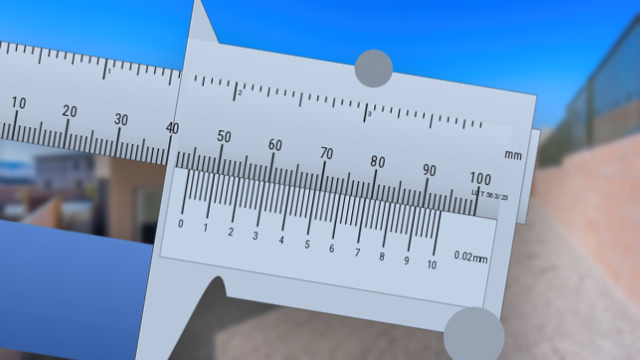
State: 44.5mm
